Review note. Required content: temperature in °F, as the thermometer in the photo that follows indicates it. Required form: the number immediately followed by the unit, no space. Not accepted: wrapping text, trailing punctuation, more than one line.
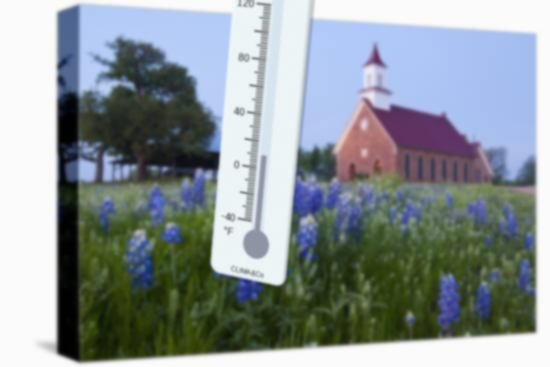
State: 10°F
